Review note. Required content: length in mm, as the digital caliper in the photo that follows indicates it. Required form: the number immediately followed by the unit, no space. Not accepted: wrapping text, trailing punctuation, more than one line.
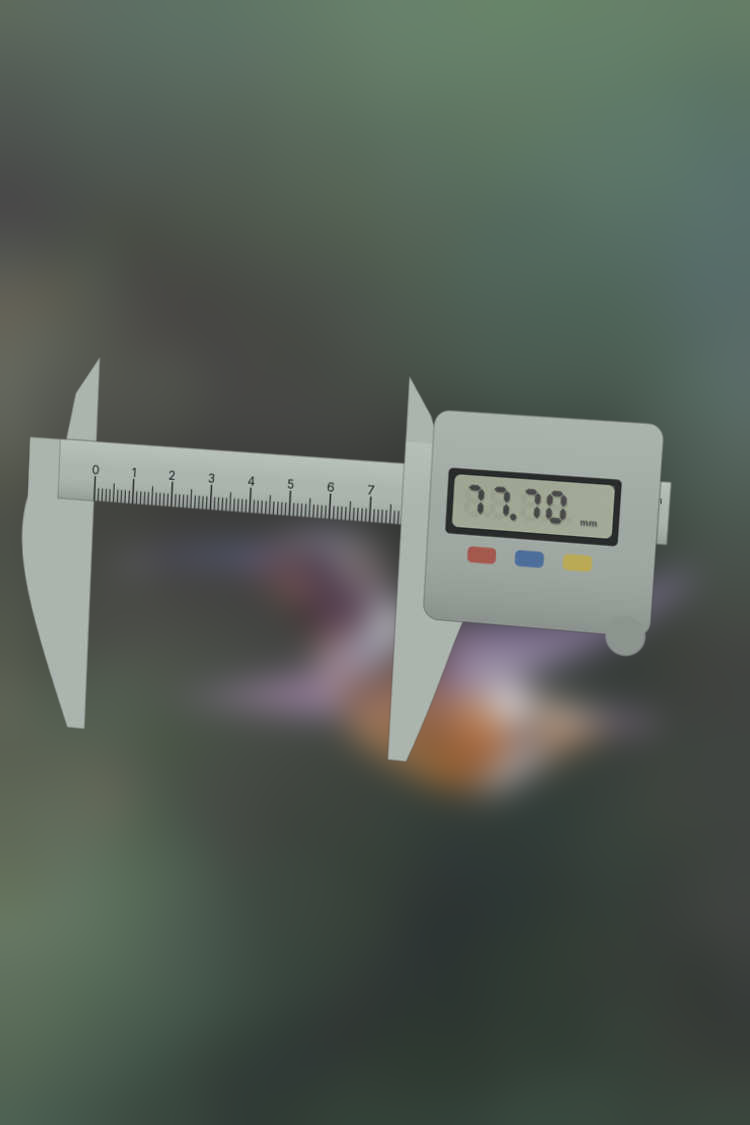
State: 77.70mm
